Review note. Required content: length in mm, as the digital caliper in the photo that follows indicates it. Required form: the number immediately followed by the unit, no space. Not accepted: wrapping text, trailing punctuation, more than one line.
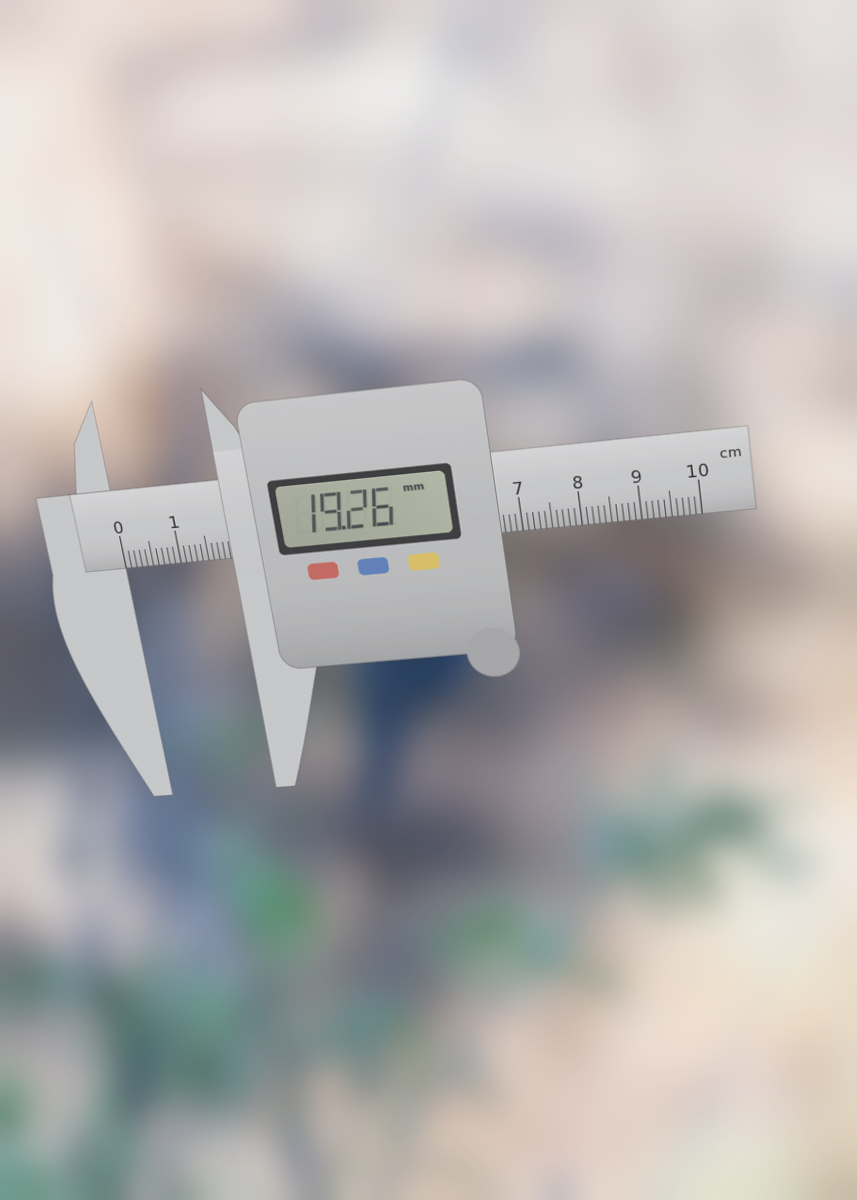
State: 19.26mm
